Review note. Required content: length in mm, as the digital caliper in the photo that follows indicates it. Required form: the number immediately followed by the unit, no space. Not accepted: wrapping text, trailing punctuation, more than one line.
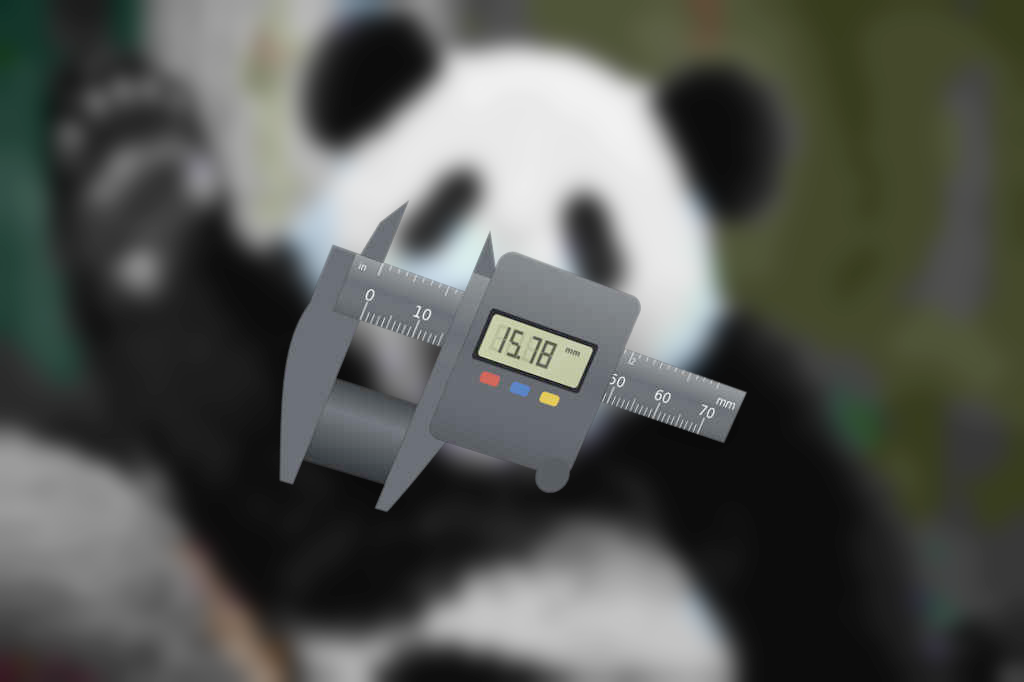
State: 15.78mm
